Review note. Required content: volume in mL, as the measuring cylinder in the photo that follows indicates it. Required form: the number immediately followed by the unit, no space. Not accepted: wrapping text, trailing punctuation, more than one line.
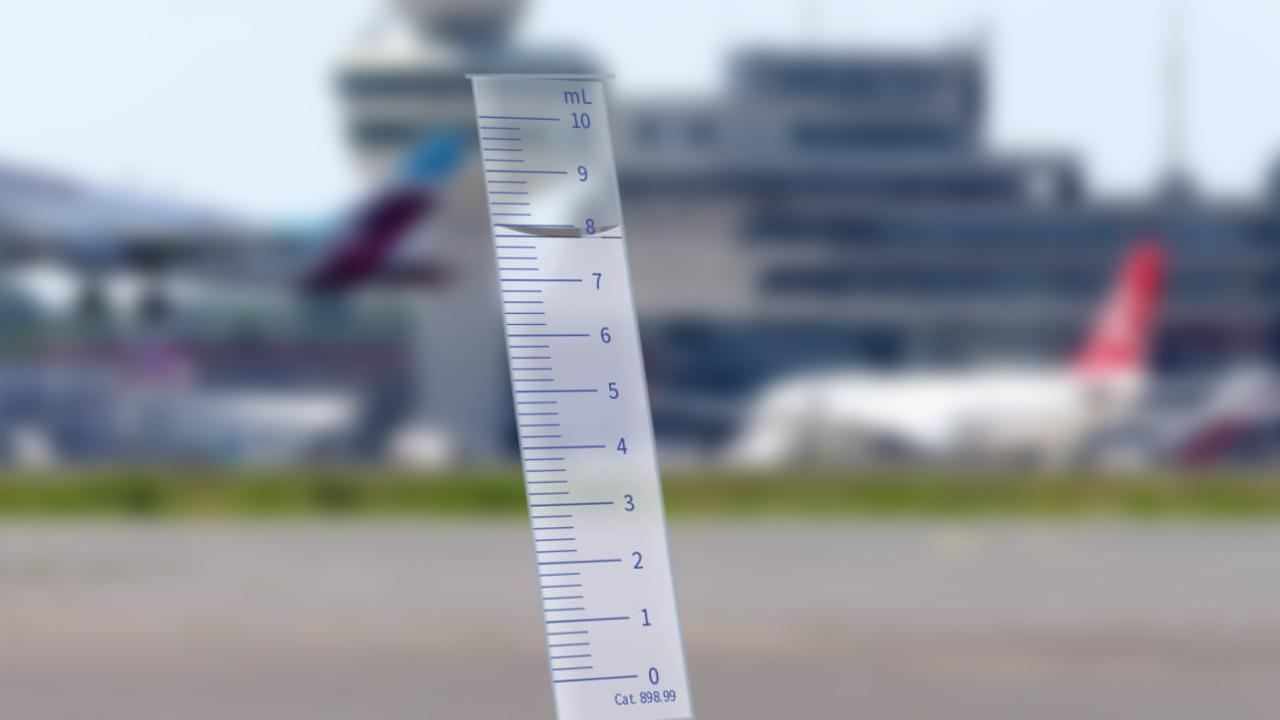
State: 7.8mL
